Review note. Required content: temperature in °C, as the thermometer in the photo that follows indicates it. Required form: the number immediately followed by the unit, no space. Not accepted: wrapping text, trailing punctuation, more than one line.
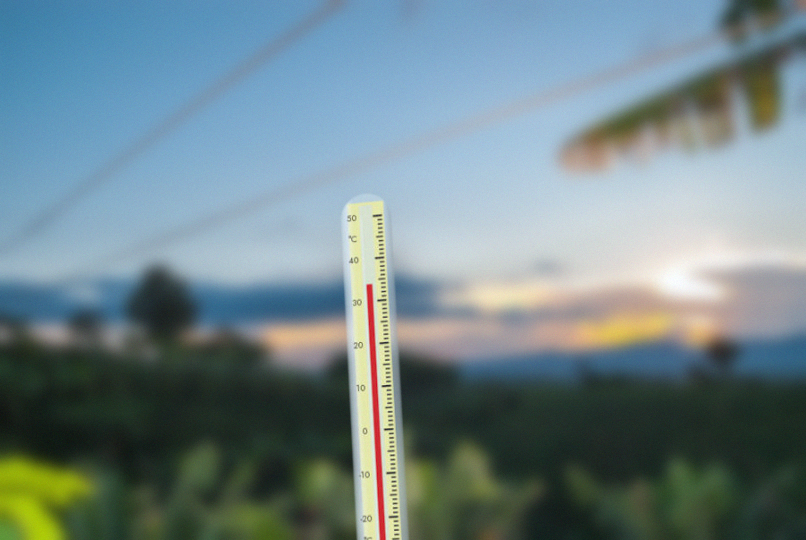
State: 34°C
